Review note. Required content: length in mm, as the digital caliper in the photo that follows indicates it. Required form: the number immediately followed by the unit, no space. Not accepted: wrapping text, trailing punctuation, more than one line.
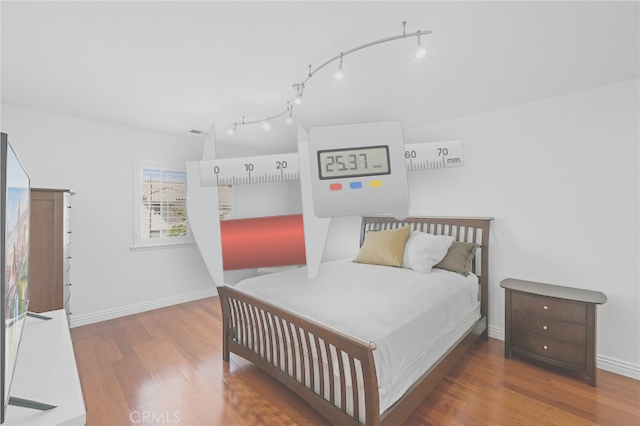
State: 25.37mm
